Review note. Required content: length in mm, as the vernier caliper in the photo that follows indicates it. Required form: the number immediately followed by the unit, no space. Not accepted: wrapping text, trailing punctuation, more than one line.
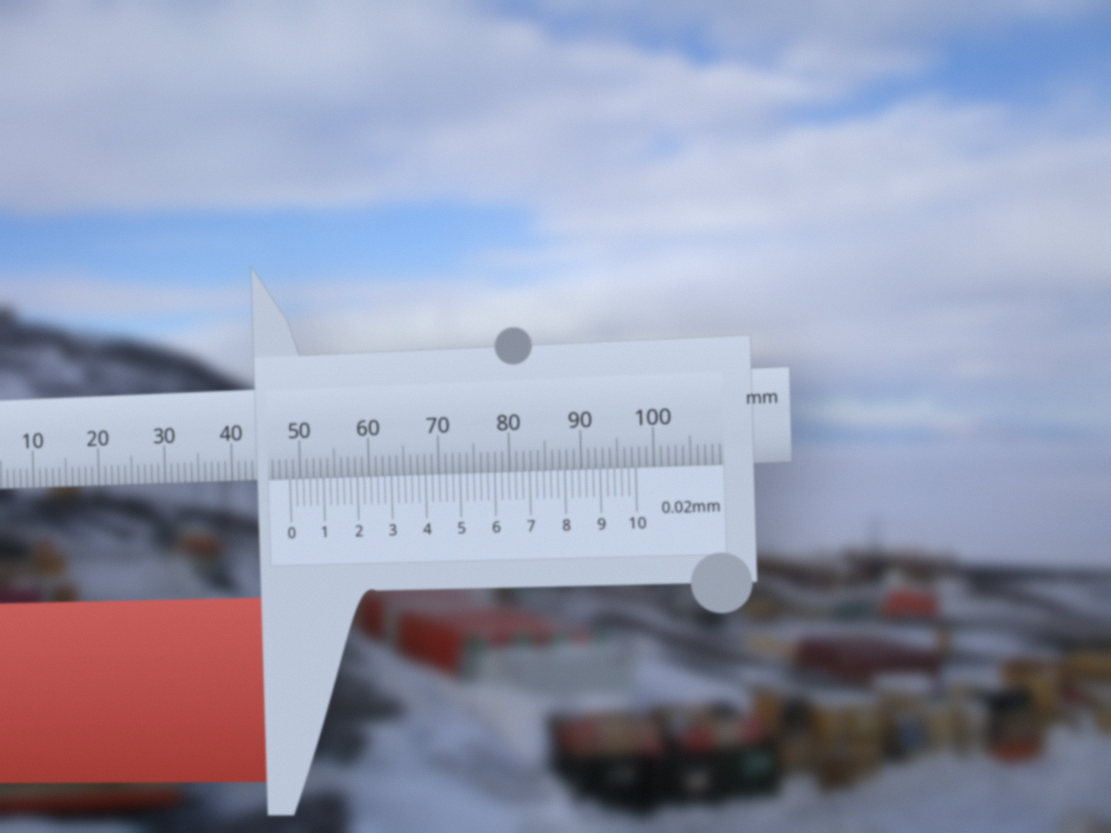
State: 48.5mm
